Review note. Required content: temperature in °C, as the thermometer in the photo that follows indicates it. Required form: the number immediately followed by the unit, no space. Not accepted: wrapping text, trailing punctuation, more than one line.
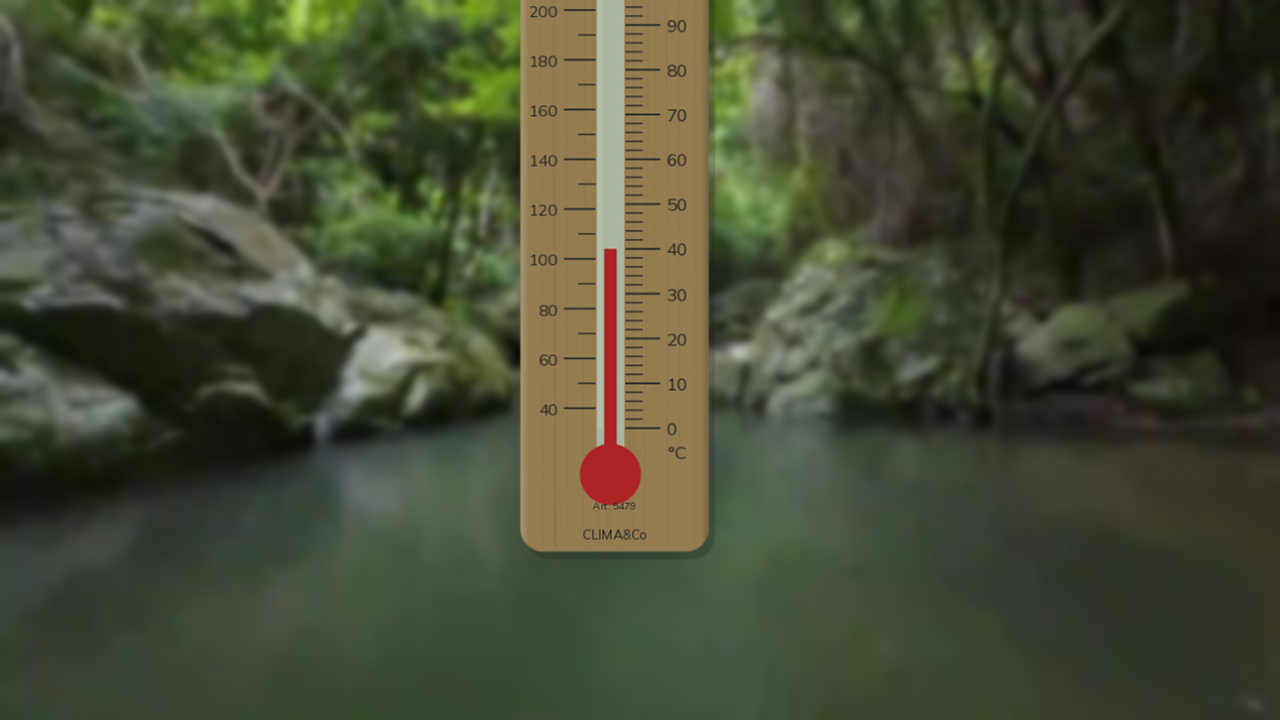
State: 40°C
